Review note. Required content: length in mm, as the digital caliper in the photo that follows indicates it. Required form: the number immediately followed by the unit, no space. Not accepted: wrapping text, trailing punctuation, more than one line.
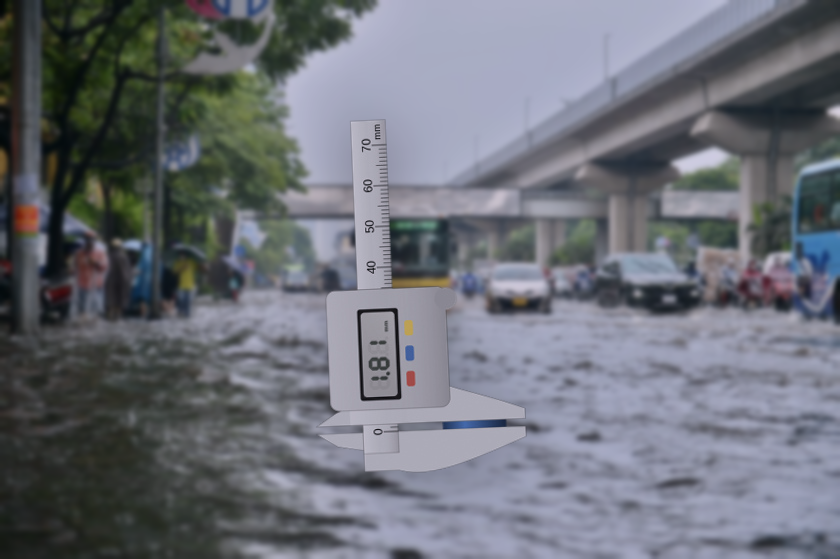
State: 1.81mm
